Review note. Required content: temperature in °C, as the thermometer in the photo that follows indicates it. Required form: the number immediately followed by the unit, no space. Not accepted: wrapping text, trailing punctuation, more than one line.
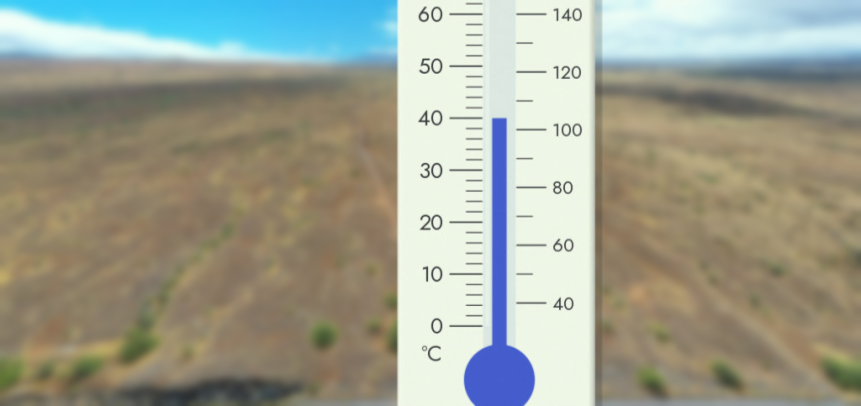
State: 40°C
